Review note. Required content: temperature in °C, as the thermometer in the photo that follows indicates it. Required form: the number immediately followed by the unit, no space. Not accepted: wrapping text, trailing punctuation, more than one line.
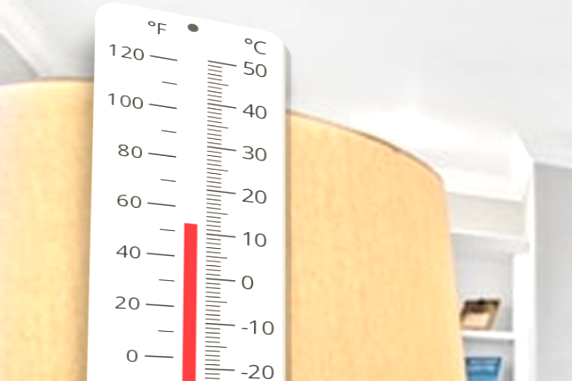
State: 12°C
